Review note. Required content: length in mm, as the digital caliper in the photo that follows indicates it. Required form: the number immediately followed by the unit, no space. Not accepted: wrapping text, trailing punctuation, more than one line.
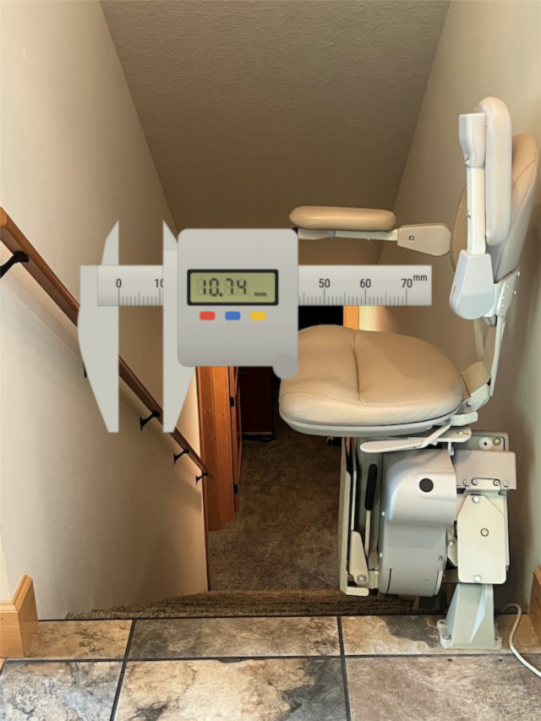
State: 10.74mm
